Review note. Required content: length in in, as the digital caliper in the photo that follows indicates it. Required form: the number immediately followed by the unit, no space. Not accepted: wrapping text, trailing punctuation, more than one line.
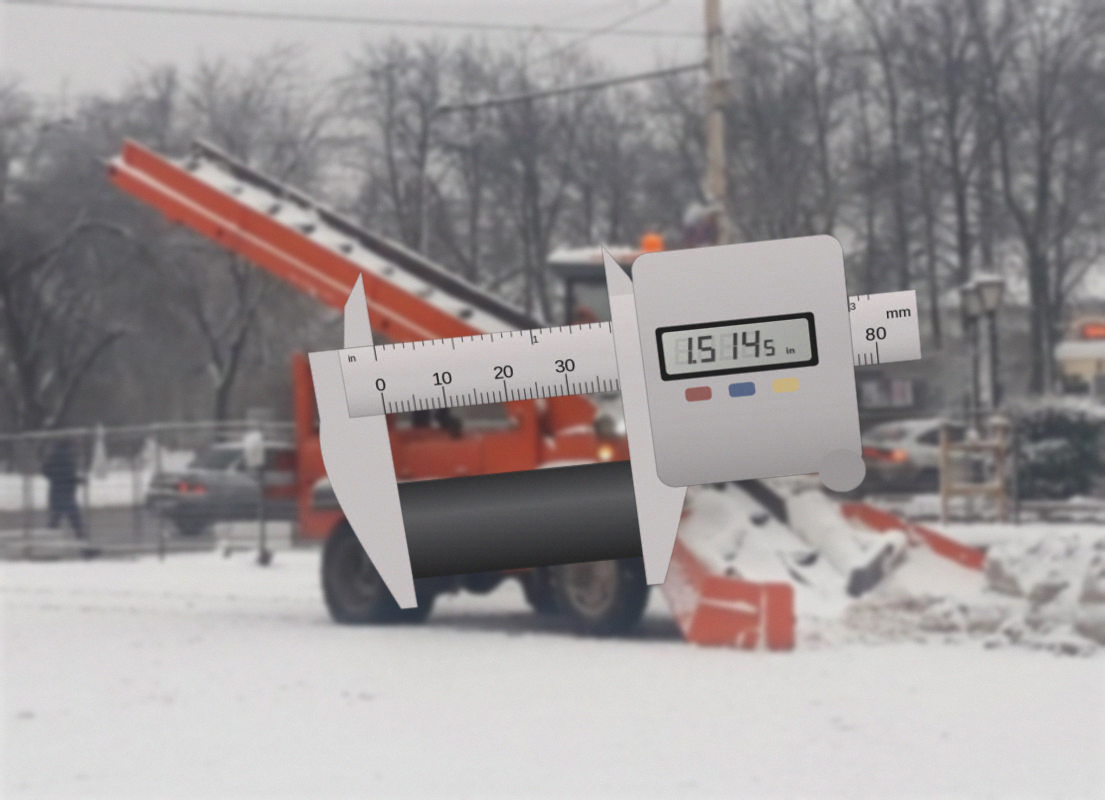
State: 1.5145in
